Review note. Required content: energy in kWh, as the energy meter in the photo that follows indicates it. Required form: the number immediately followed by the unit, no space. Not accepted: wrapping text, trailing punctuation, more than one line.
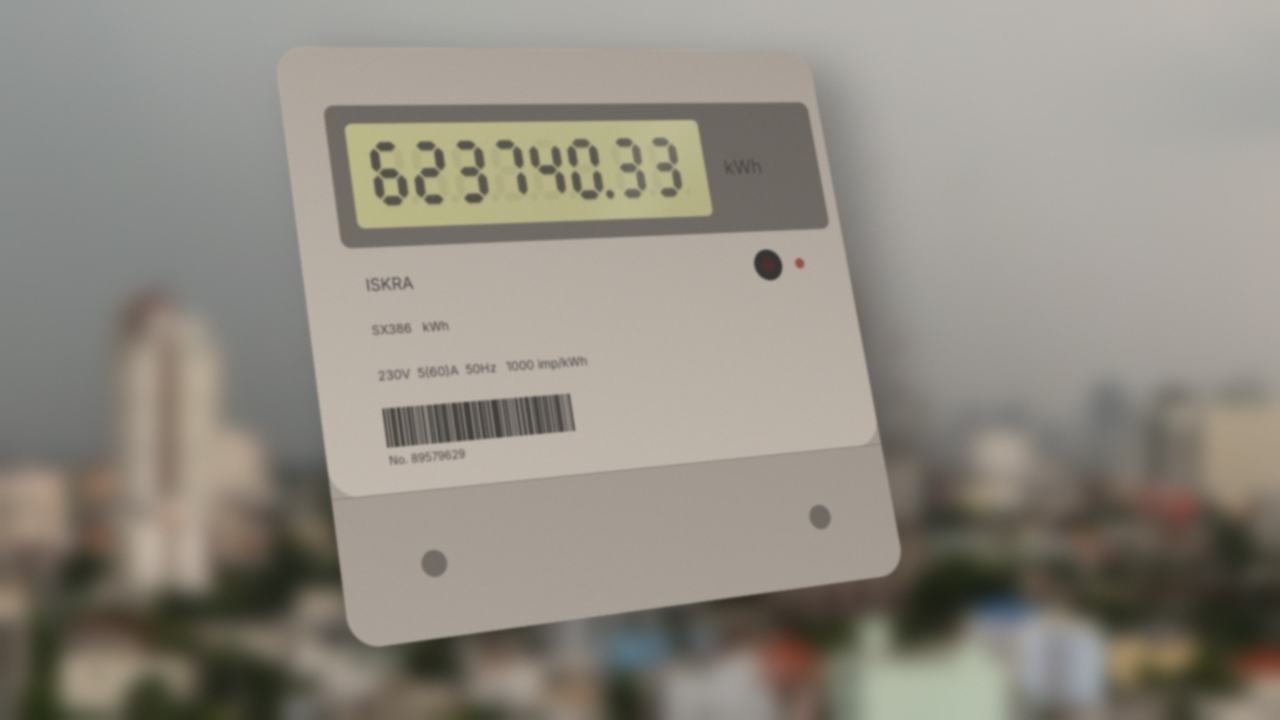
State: 623740.33kWh
